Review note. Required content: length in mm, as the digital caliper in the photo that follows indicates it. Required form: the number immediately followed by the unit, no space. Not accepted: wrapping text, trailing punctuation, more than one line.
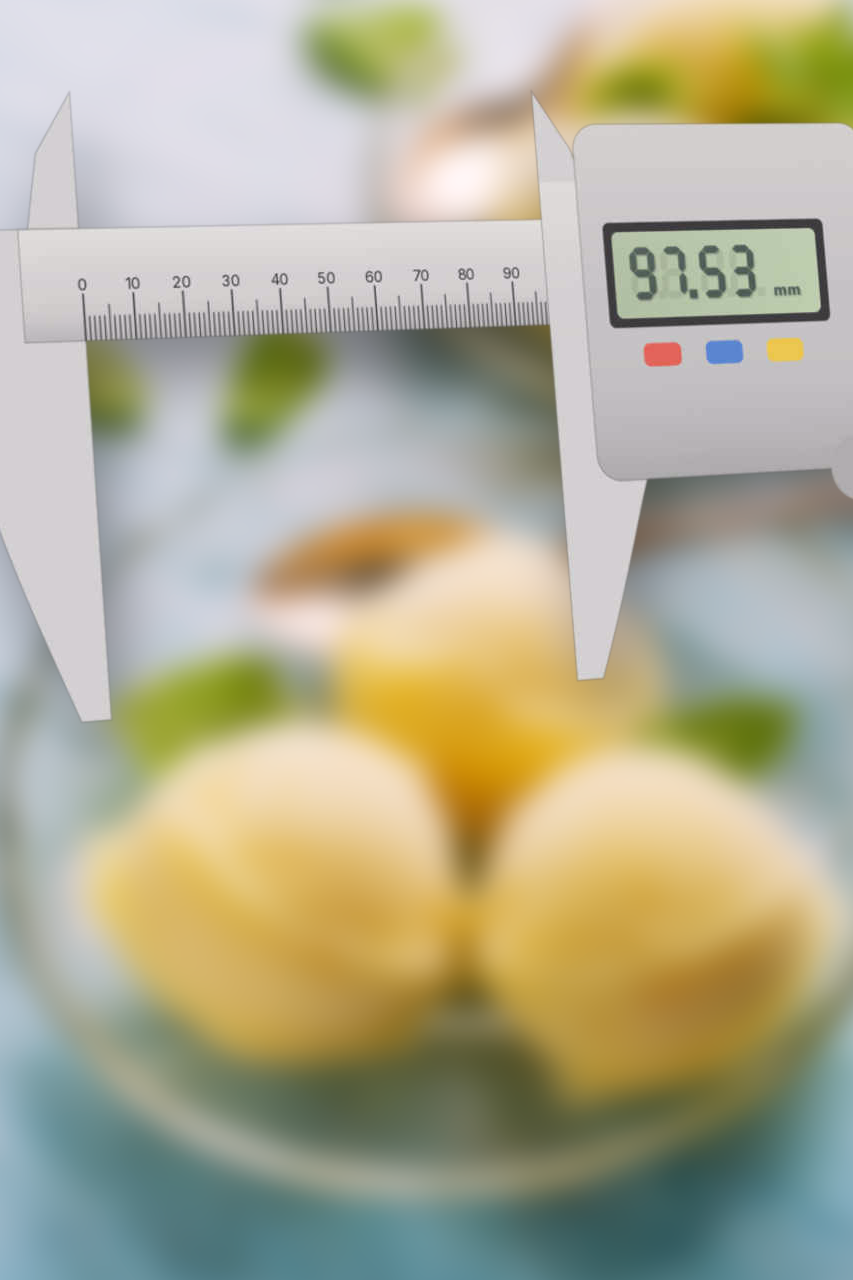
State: 97.53mm
